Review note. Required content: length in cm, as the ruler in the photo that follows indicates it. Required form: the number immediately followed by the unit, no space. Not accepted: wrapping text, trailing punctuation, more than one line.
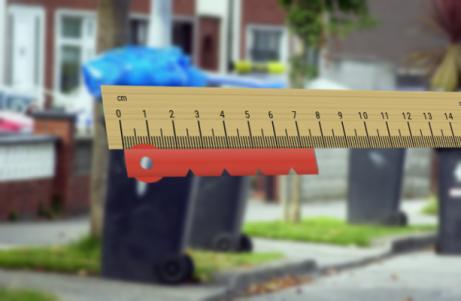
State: 7.5cm
